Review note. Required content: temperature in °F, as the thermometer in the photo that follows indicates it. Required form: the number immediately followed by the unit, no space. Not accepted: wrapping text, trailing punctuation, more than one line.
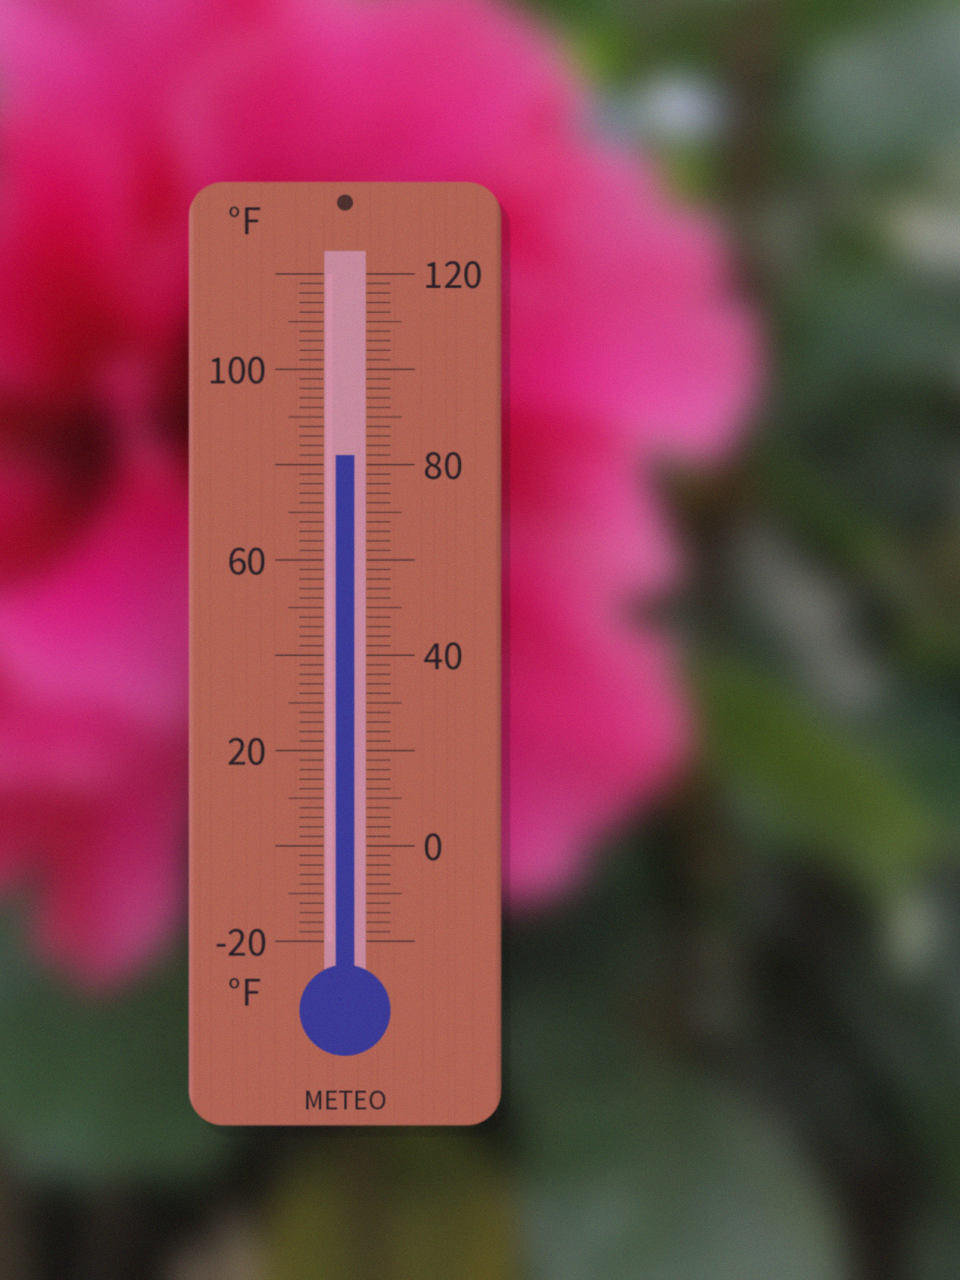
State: 82°F
